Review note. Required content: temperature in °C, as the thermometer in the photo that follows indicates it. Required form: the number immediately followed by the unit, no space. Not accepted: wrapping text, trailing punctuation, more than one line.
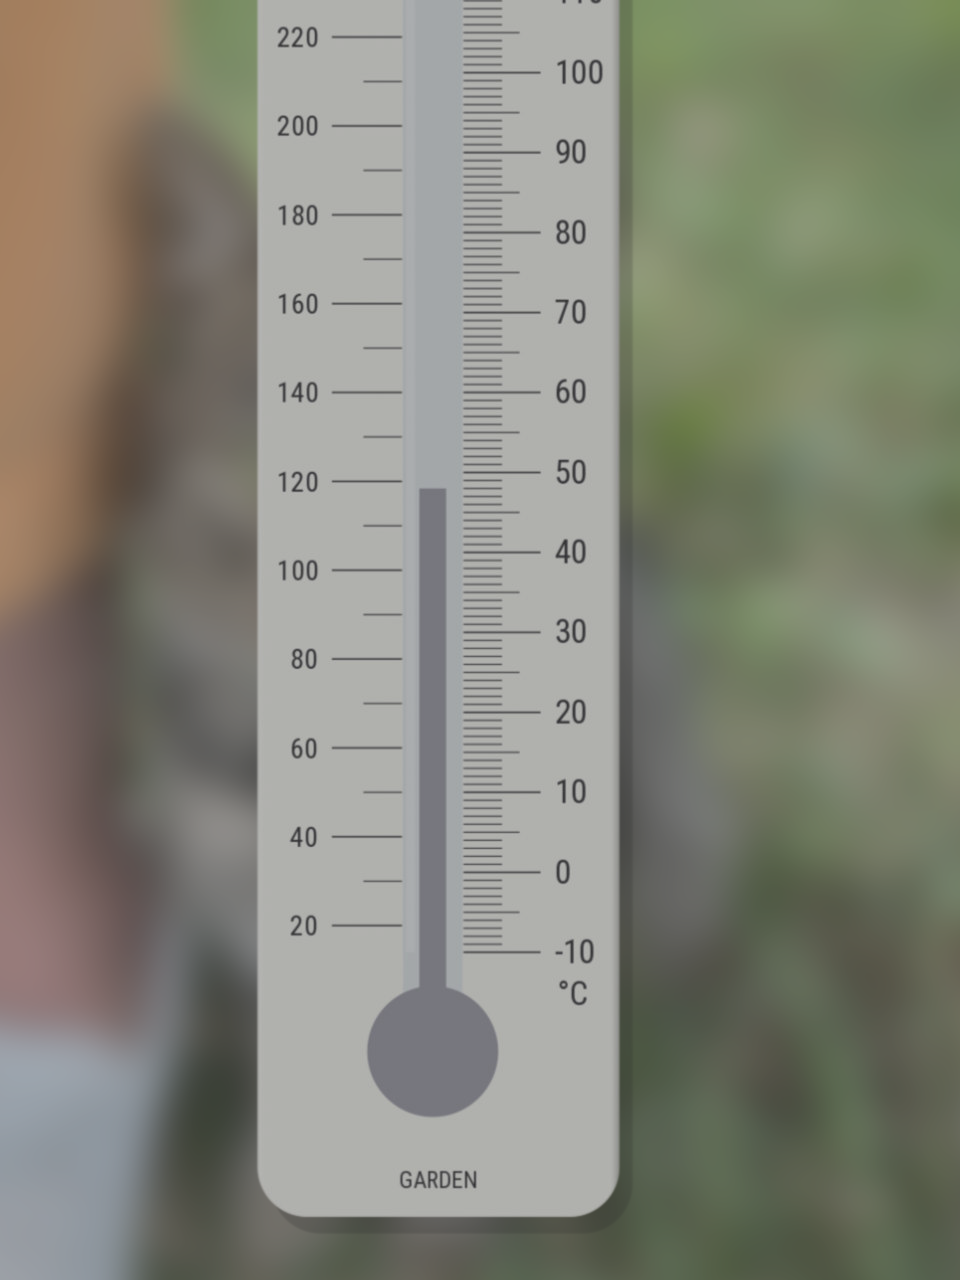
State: 48°C
